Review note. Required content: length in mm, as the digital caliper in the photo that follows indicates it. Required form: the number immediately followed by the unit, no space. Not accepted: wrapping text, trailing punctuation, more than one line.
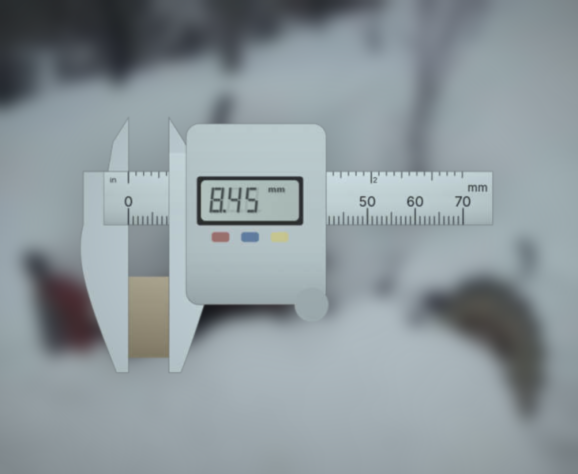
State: 8.45mm
